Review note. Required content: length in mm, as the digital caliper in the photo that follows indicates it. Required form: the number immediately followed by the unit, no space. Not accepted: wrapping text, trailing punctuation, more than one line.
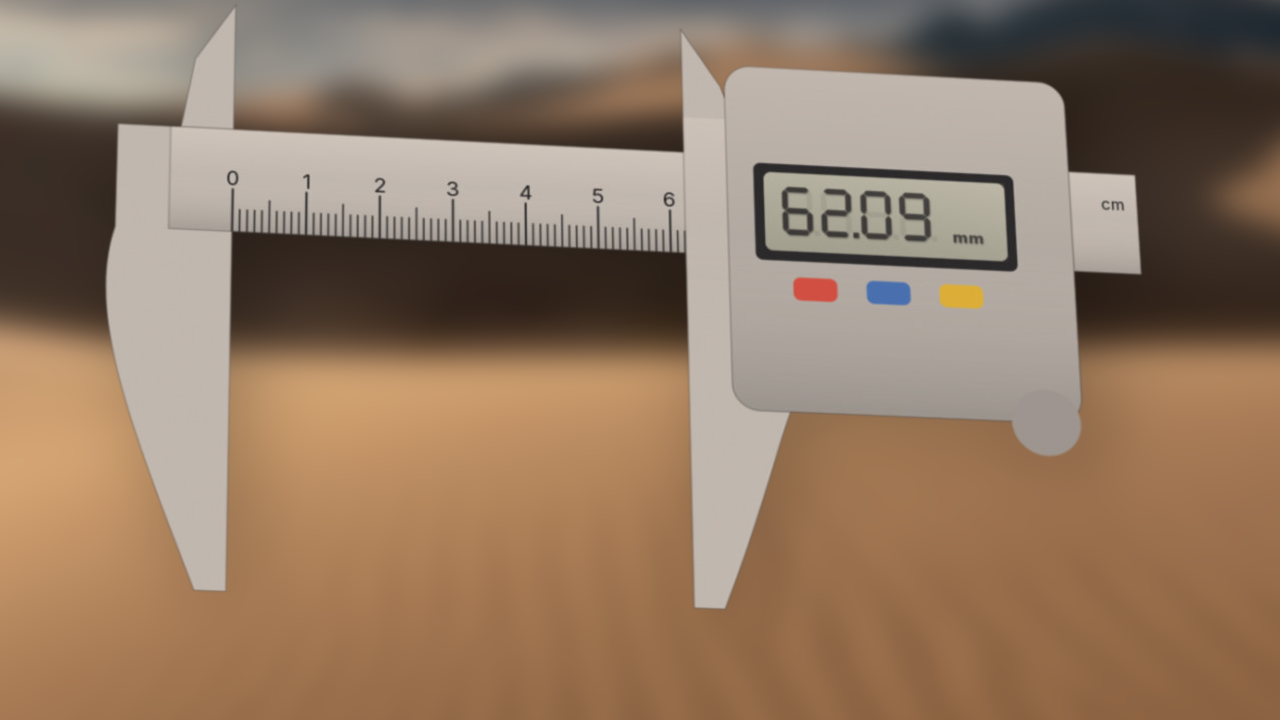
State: 62.09mm
